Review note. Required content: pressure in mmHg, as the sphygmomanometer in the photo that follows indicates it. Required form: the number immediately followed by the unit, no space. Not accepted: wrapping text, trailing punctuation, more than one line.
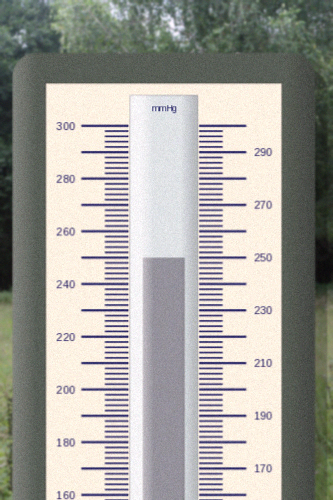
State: 250mmHg
